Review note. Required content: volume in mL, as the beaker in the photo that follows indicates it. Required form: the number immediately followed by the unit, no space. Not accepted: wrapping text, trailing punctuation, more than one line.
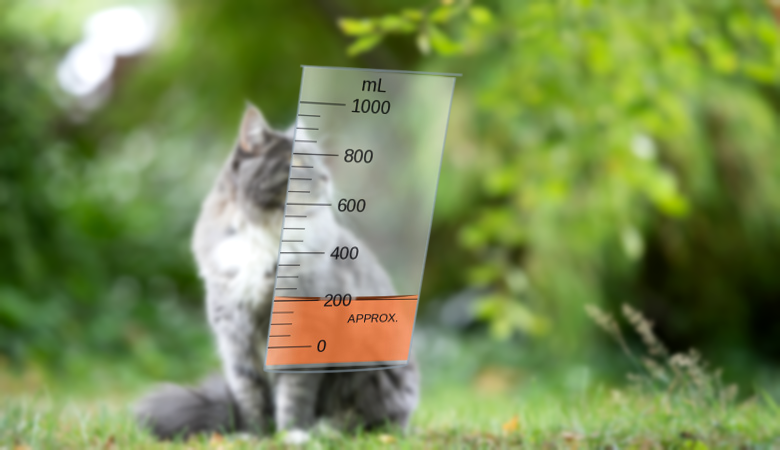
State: 200mL
